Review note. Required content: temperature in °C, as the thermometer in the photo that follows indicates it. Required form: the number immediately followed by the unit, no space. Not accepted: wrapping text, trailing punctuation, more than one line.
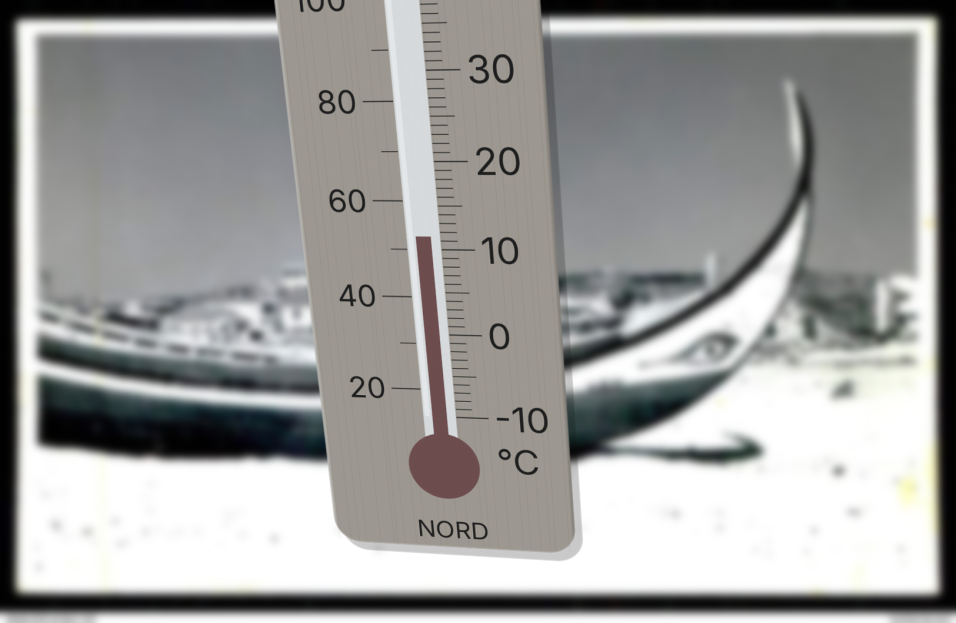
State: 11.5°C
